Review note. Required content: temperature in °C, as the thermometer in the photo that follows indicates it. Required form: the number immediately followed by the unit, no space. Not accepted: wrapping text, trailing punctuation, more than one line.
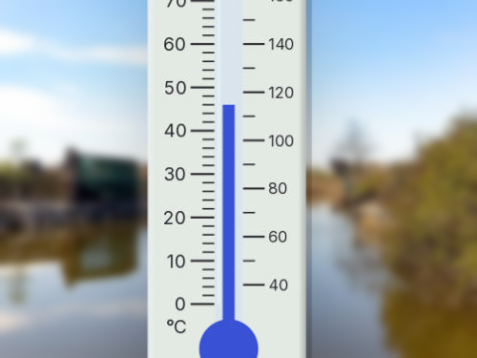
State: 46°C
